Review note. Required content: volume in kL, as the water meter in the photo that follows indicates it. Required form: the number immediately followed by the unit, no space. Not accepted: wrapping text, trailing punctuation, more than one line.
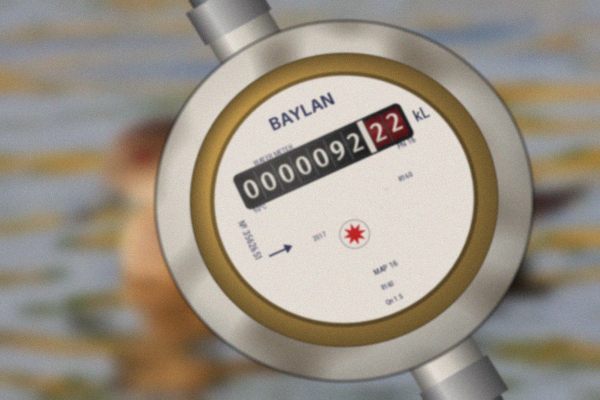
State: 92.22kL
